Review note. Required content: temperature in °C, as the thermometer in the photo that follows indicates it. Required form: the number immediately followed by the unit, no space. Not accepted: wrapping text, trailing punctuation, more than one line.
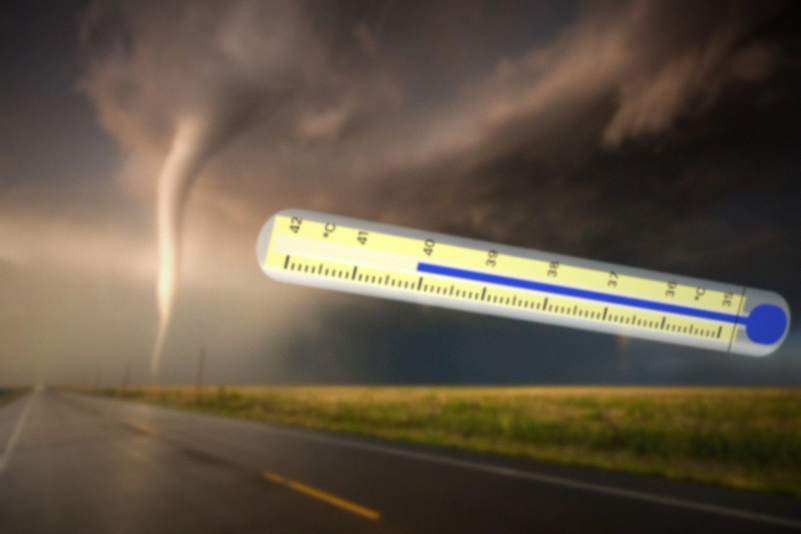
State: 40.1°C
